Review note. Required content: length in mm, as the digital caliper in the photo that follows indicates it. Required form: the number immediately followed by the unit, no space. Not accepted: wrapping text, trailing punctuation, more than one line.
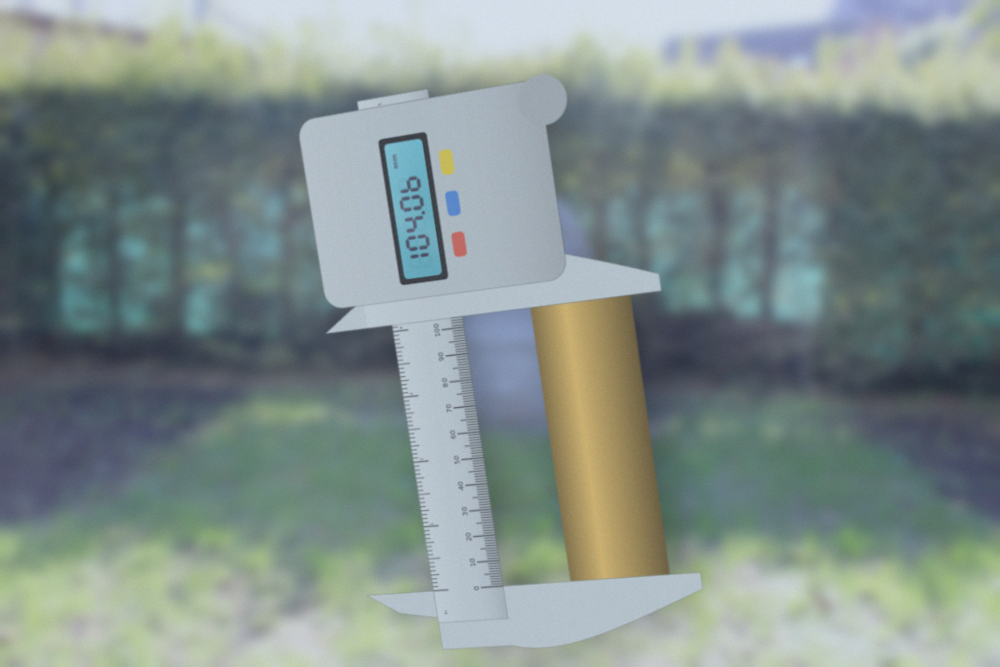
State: 104.06mm
